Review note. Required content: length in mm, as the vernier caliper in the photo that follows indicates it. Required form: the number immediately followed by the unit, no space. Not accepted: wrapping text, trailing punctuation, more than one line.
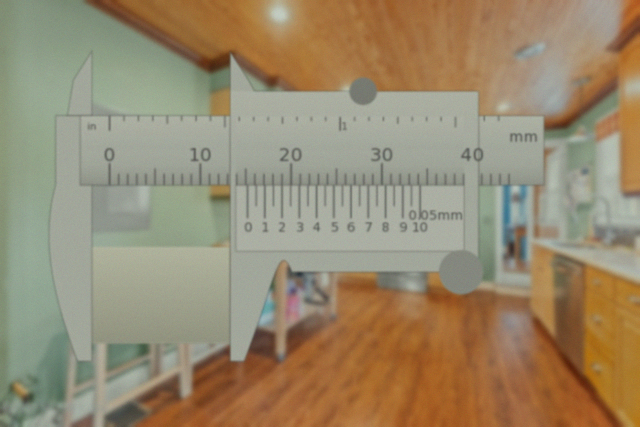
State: 15.2mm
